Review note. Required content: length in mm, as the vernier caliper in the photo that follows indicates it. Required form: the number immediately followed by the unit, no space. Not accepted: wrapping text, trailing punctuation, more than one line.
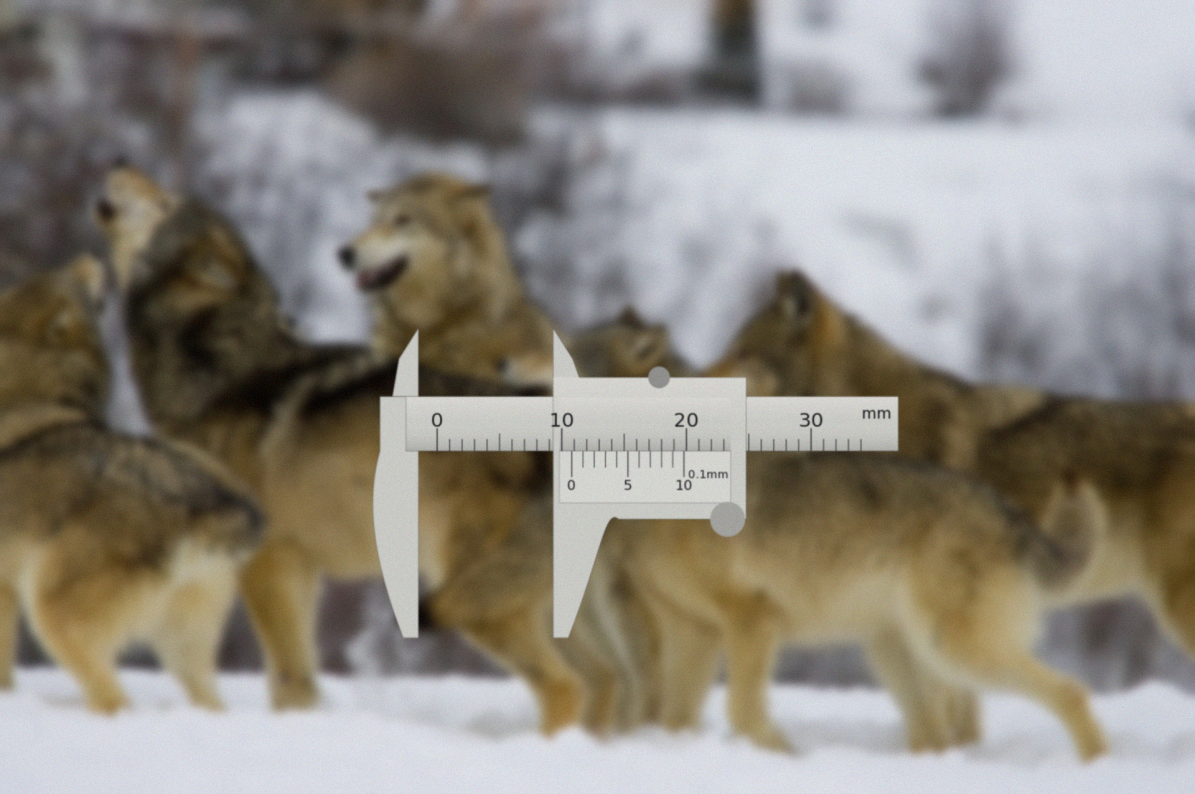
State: 10.8mm
